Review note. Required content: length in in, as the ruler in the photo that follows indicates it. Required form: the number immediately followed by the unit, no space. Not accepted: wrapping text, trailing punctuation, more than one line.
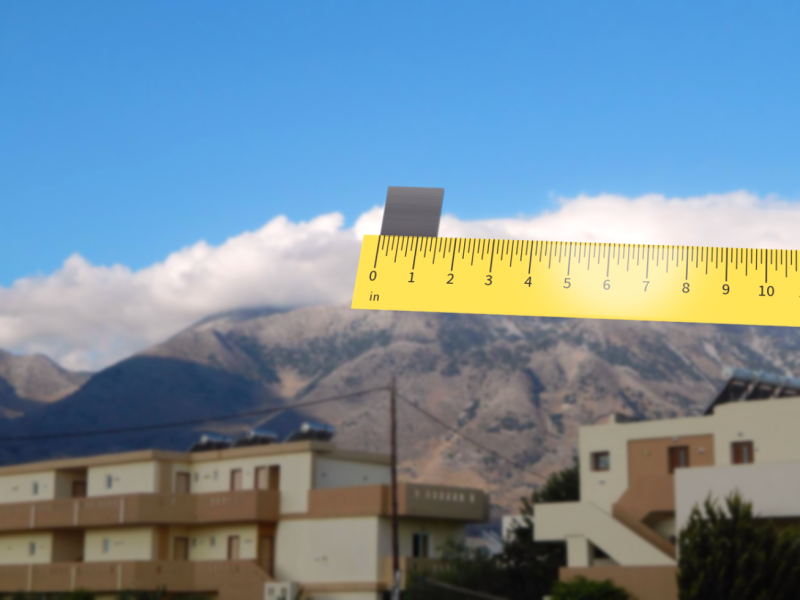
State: 1.5in
